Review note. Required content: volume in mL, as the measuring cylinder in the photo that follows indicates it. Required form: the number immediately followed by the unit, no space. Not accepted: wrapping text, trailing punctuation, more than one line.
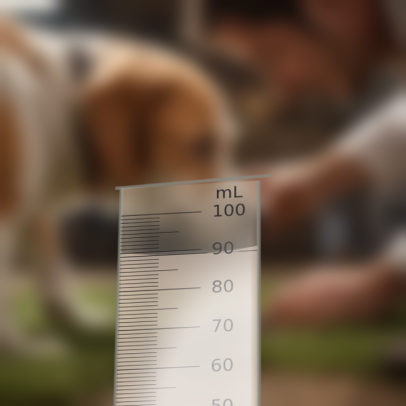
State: 89mL
